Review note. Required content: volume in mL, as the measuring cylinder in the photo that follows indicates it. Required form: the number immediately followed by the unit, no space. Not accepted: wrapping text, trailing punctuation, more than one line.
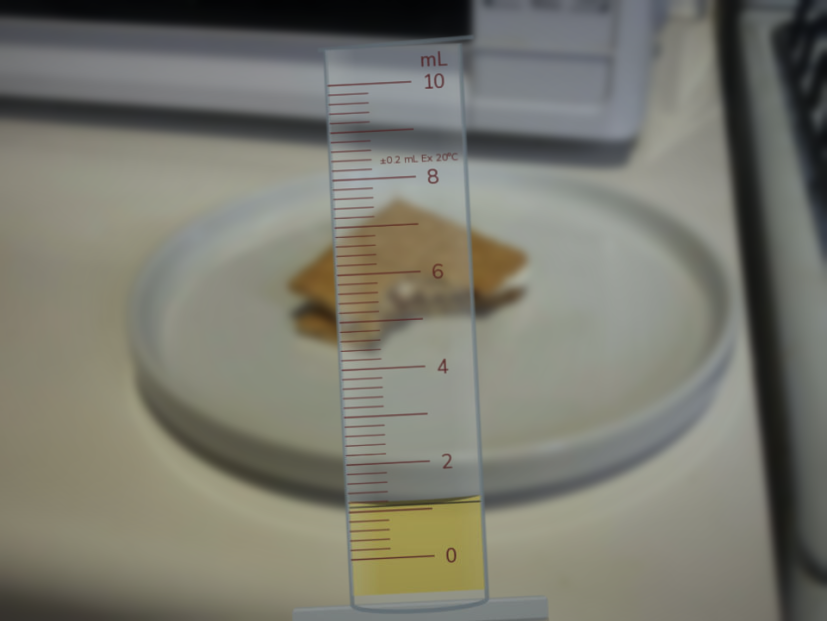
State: 1.1mL
